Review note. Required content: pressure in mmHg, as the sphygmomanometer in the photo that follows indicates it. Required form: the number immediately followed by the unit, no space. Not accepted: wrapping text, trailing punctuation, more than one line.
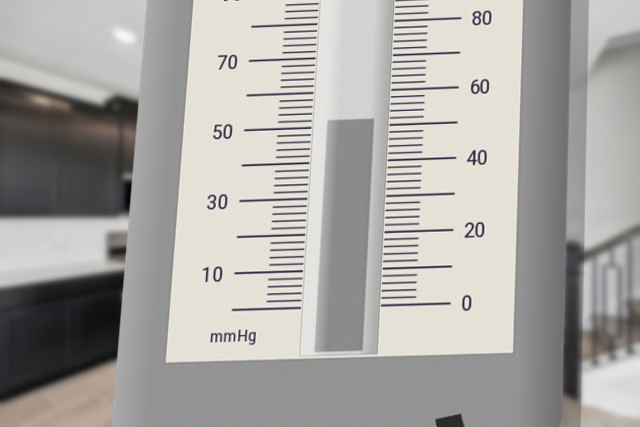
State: 52mmHg
